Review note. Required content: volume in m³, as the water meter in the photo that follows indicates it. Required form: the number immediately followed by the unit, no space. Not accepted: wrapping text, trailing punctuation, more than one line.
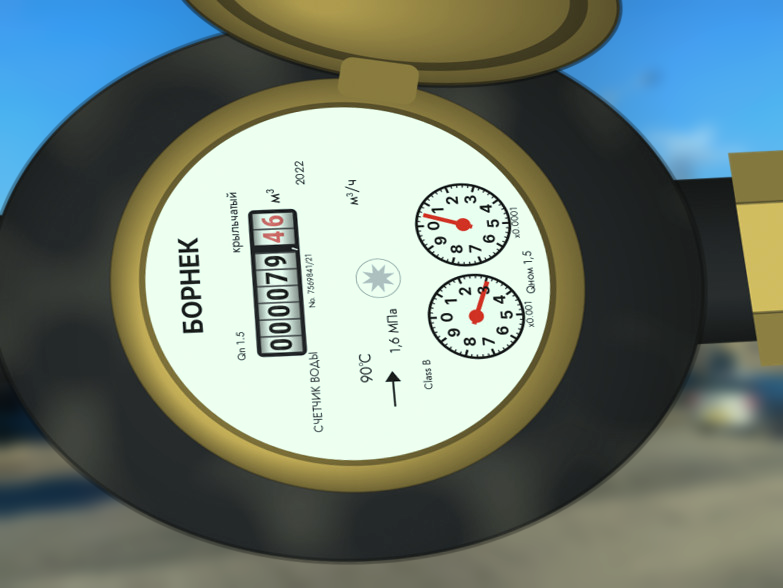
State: 79.4630m³
